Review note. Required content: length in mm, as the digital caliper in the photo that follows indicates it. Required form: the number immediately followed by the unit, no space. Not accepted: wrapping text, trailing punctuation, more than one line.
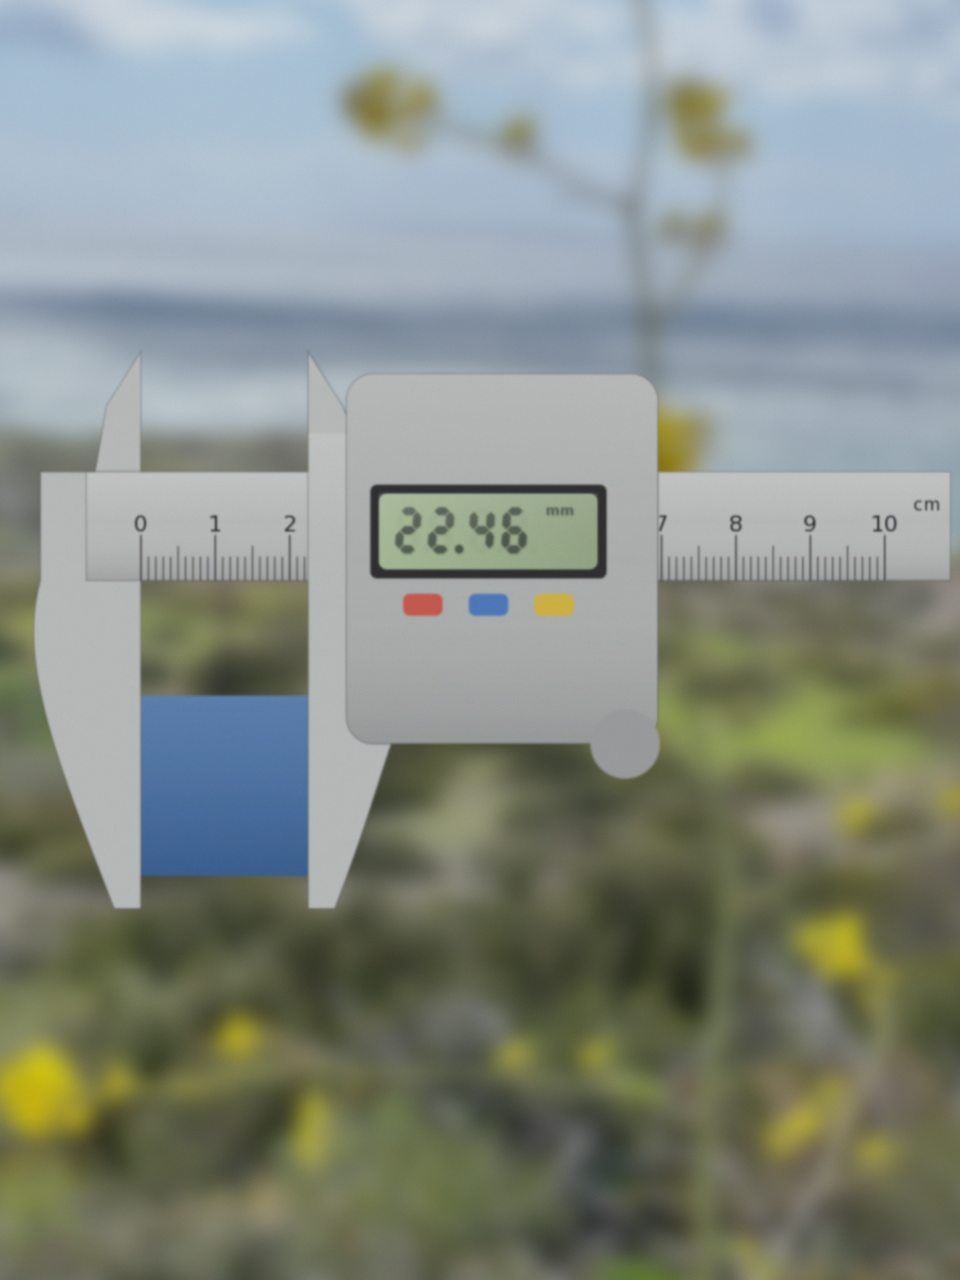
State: 22.46mm
